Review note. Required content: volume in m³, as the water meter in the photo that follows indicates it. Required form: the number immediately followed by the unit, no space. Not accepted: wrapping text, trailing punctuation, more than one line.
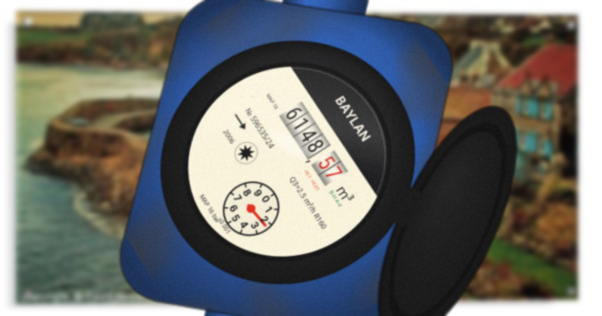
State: 6148.572m³
